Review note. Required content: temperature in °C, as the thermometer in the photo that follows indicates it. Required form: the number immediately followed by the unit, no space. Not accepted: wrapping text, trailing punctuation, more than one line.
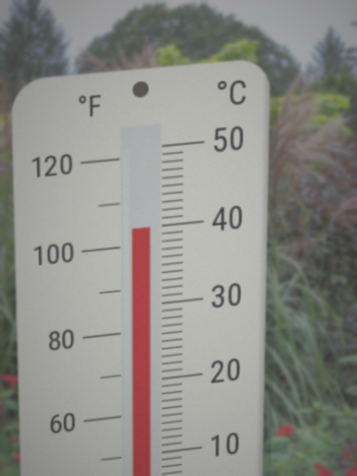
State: 40°C
